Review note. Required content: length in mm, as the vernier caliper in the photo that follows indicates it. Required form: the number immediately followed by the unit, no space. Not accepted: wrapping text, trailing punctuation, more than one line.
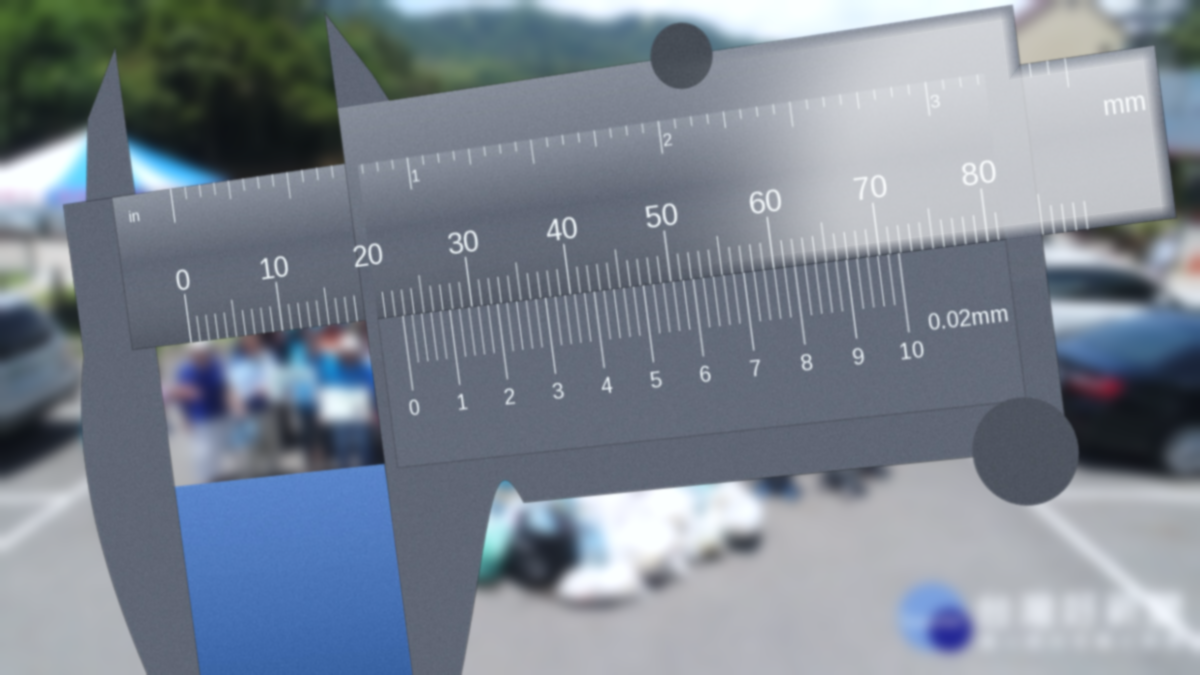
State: 22.8mm
